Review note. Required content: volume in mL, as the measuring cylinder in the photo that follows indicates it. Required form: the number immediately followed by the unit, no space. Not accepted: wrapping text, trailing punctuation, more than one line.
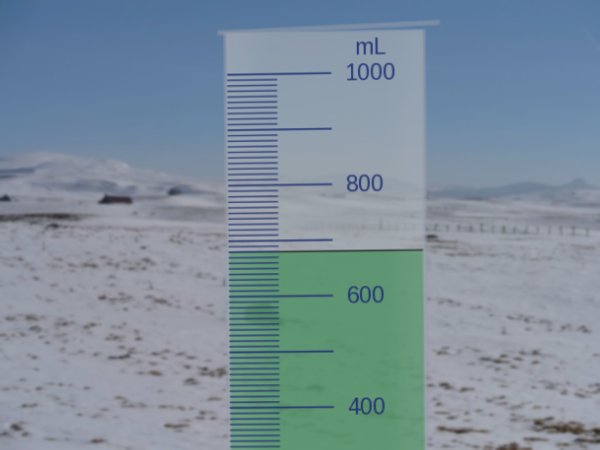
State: 680mL
